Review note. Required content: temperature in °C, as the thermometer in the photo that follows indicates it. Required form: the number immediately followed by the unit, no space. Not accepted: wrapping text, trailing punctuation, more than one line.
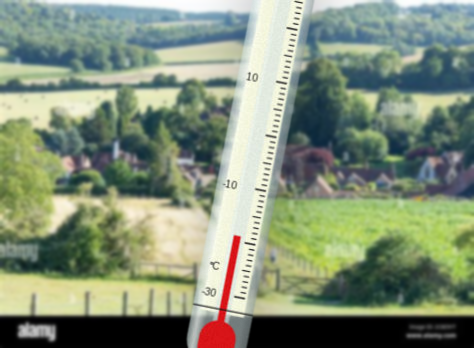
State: -19°C
